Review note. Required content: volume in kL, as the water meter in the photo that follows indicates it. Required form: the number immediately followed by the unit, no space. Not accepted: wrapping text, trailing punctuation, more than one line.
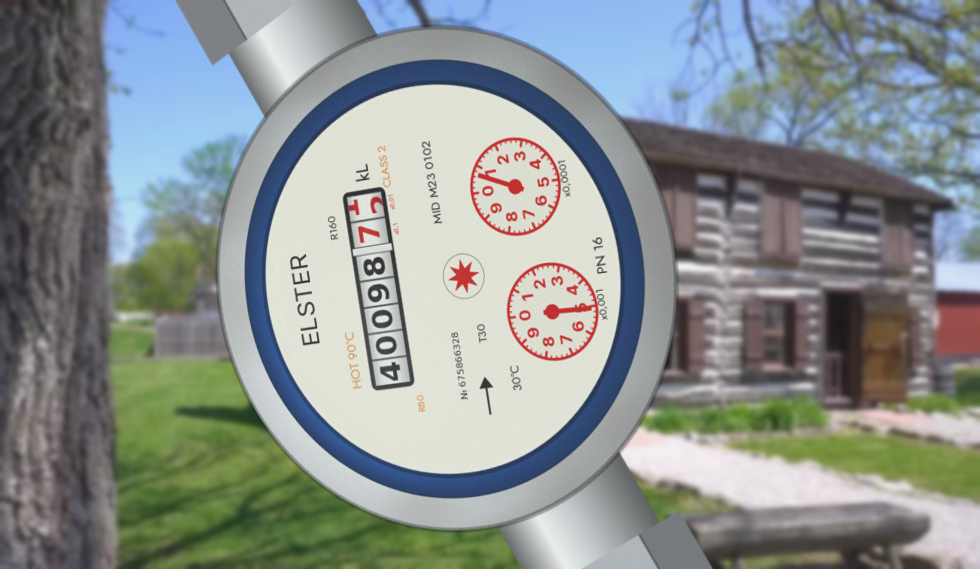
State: 40098.7150kL
